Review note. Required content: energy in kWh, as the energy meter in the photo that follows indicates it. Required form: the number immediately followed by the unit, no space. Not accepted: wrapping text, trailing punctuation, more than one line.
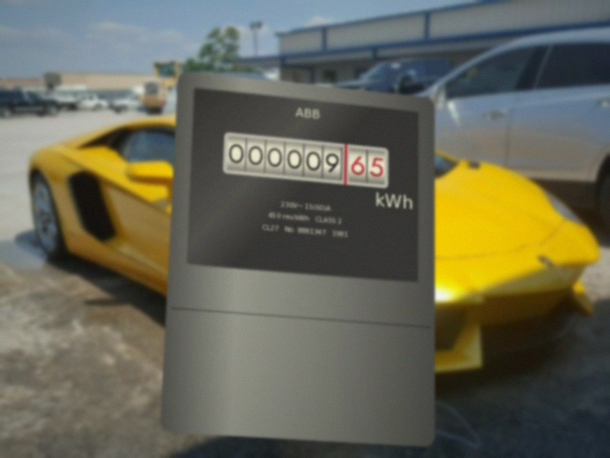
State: 9.65kWh
